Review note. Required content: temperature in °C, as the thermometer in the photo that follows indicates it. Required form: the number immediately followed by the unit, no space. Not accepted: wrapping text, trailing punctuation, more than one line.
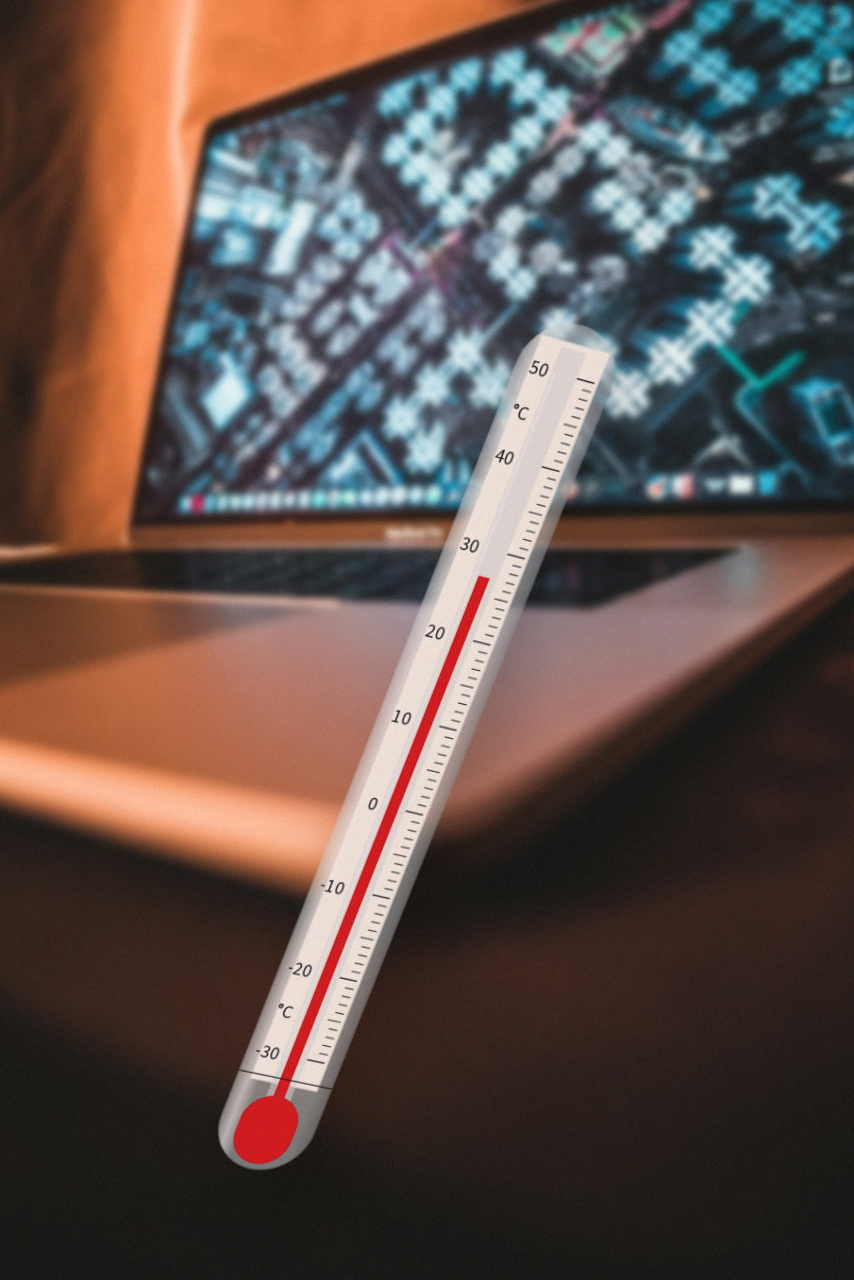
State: 27°C
